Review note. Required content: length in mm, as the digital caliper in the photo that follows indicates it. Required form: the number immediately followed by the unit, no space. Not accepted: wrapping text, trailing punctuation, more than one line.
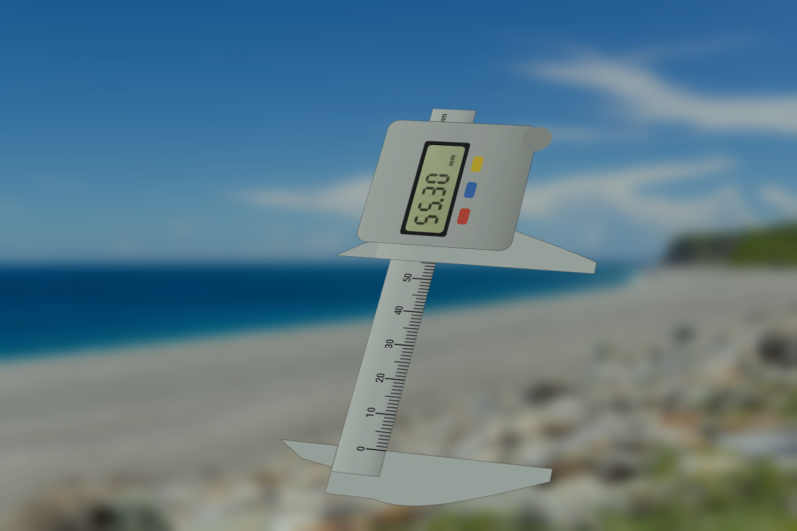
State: 55.30mm
